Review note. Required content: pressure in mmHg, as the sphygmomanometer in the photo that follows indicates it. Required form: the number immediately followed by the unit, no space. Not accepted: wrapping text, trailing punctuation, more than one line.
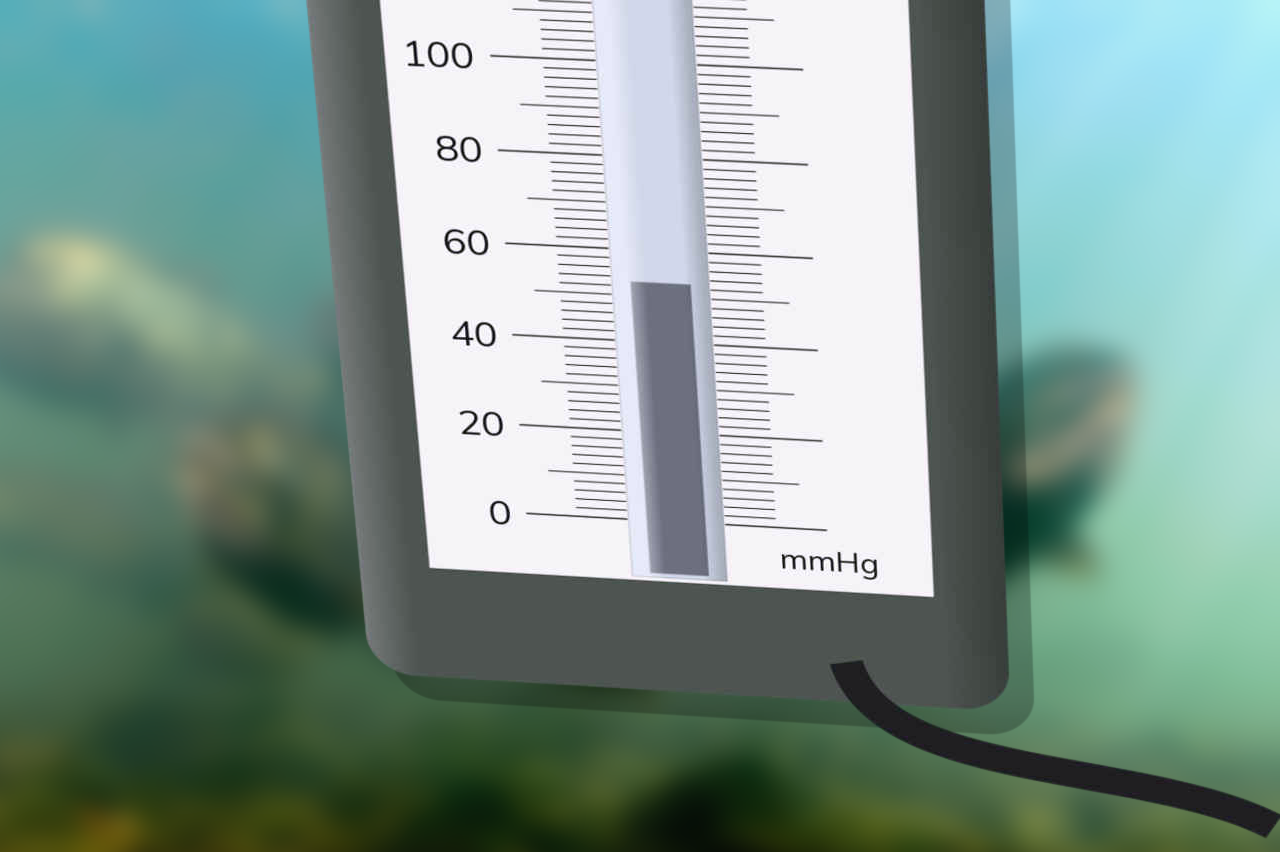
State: 53mmHg
